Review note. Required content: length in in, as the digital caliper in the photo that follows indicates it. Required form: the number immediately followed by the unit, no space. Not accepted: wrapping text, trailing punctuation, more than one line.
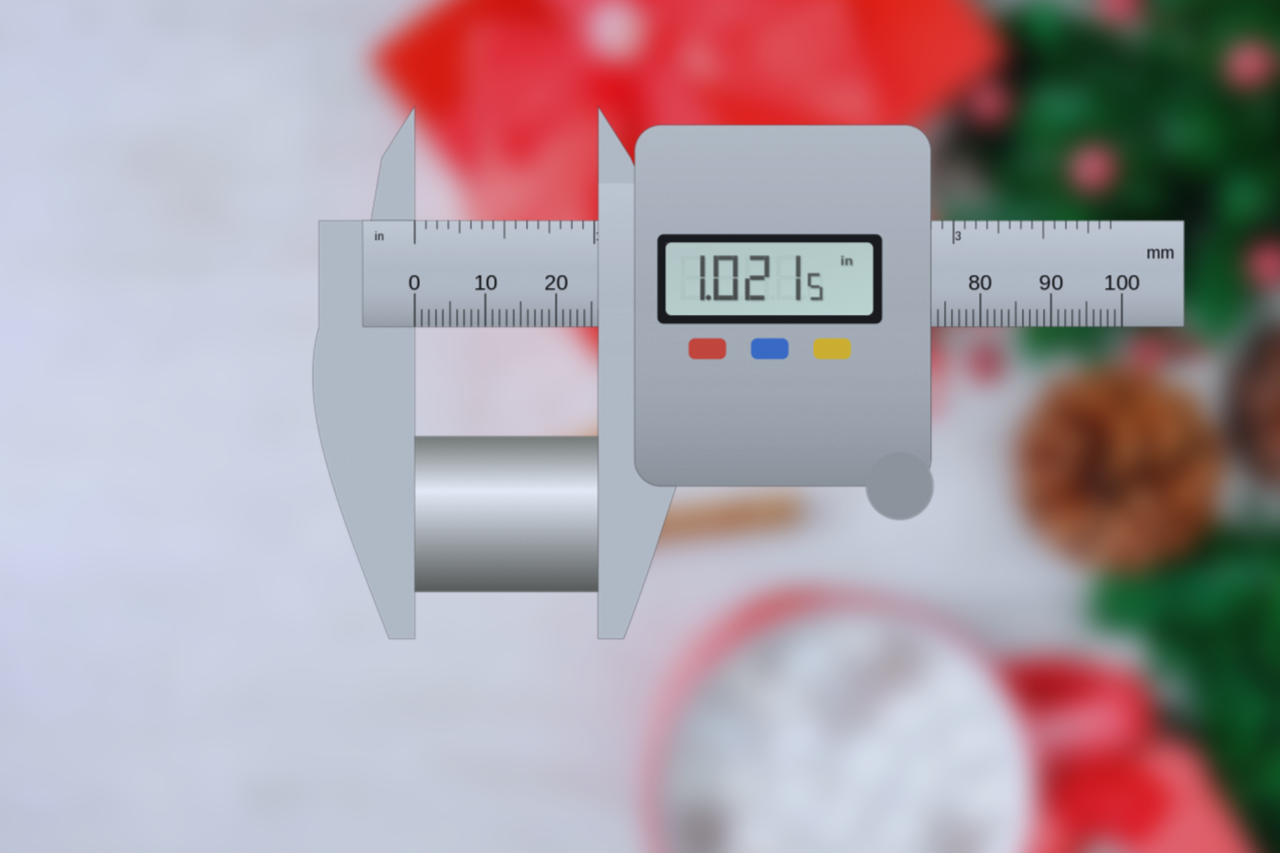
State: 1.0215in
